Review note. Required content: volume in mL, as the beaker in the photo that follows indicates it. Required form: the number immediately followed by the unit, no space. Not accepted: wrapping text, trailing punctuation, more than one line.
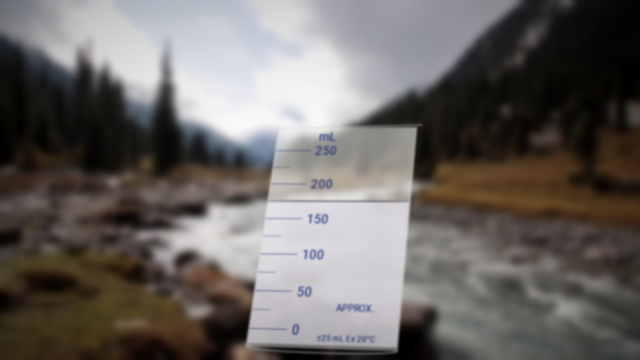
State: 175mL
